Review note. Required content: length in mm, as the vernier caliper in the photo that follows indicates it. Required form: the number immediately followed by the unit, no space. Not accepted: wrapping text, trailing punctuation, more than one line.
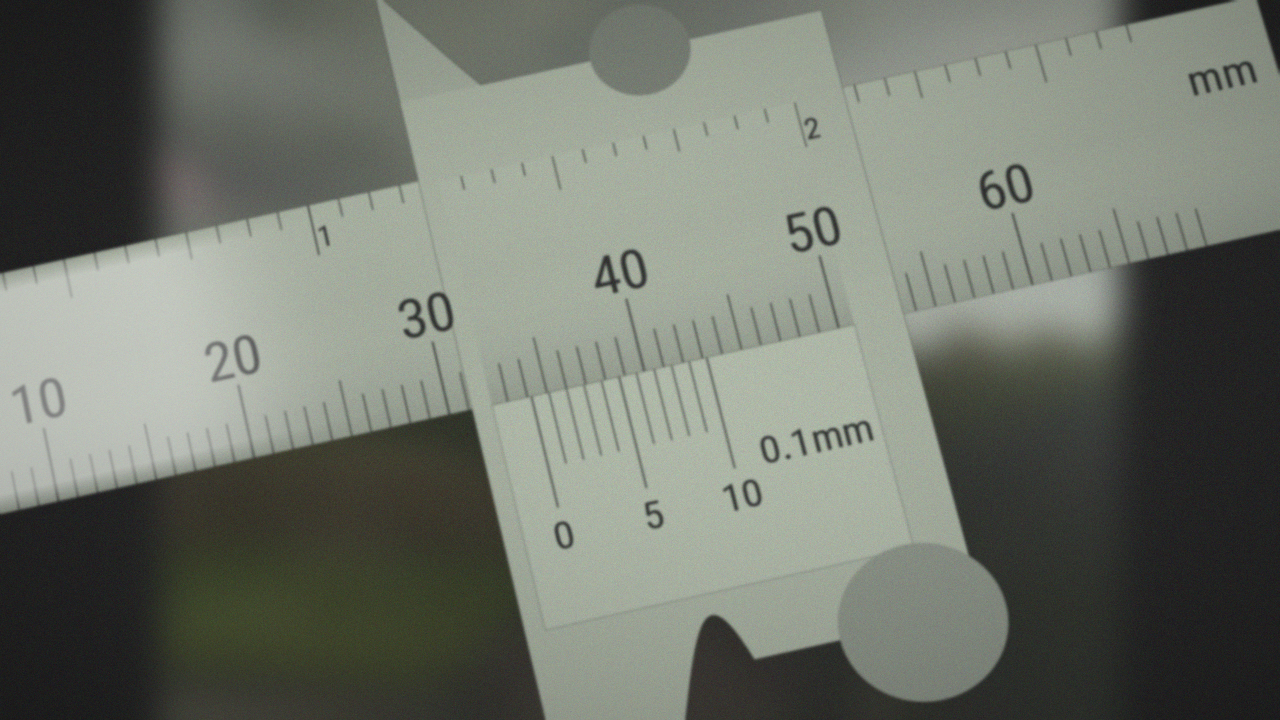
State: 34.2mm
